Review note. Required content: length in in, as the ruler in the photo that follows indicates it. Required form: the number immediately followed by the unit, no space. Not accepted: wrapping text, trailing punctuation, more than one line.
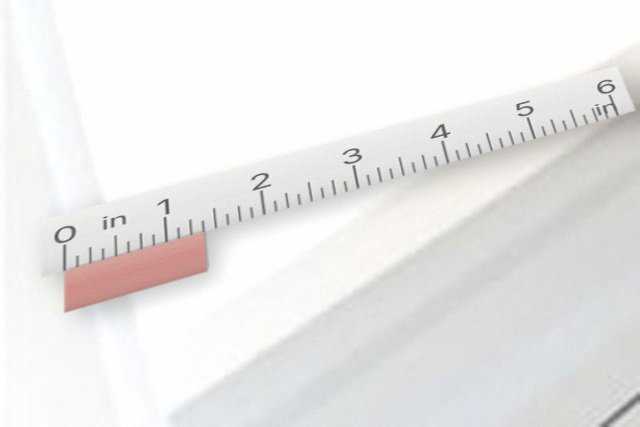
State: 1.375in
